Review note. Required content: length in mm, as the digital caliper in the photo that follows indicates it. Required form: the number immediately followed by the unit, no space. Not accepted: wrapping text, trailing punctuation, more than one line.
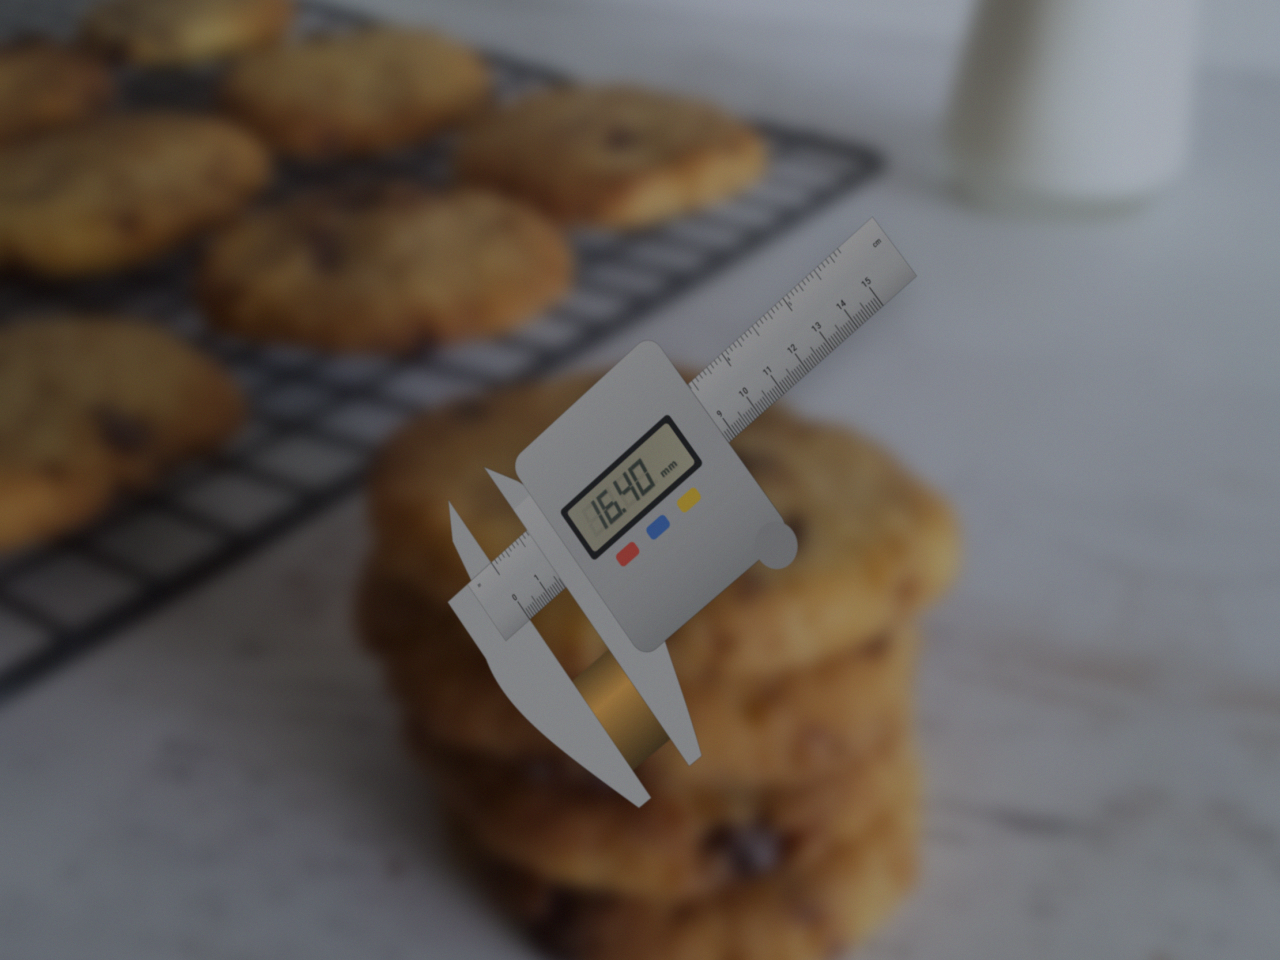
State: 16.40mm
